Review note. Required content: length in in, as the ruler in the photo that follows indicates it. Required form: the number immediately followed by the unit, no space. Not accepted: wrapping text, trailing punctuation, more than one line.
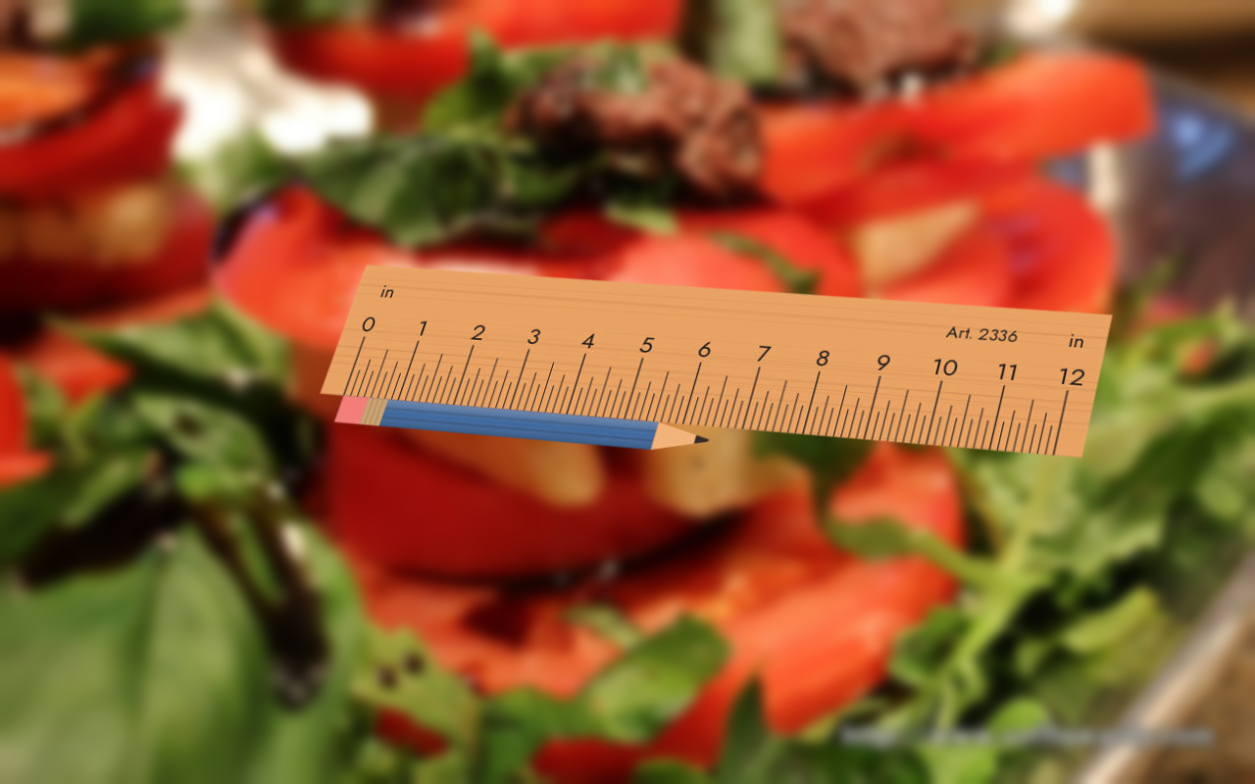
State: 6.5in
